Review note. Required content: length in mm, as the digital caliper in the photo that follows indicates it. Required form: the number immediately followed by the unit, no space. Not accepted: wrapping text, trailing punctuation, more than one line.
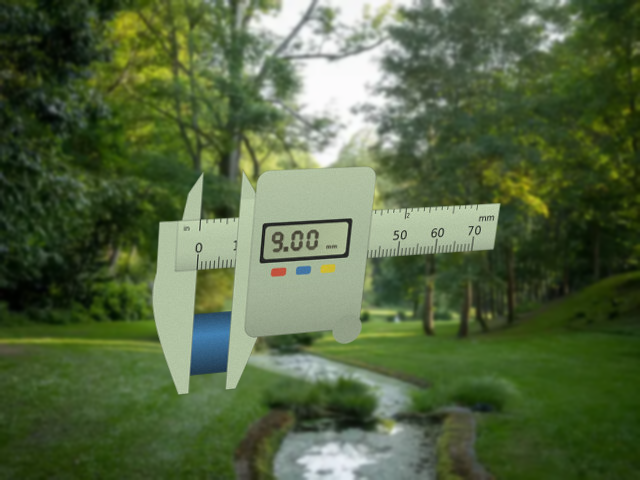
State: 9.00mm
